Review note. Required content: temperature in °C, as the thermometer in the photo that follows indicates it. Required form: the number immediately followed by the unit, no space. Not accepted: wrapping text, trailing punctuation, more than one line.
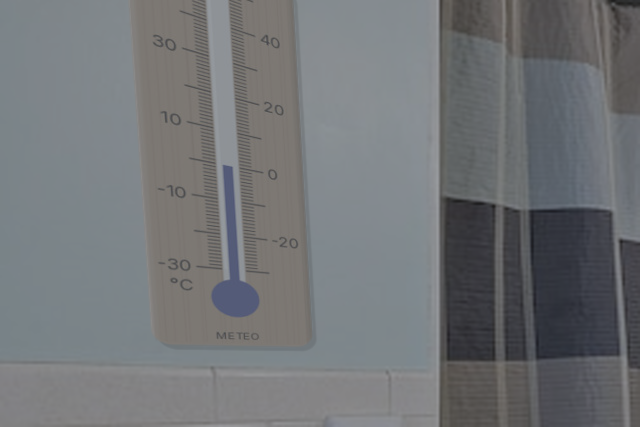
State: 0°C
